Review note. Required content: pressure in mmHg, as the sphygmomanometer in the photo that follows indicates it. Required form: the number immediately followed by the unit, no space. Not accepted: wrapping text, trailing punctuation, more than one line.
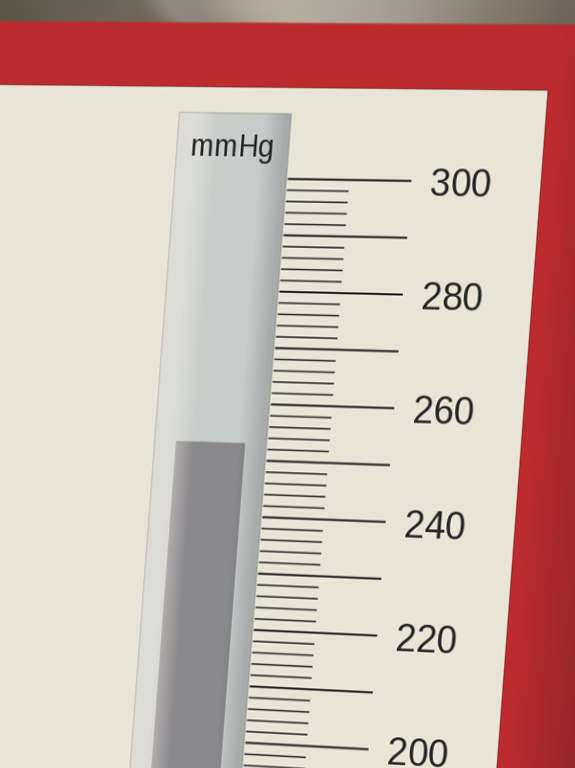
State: 253mmHg
